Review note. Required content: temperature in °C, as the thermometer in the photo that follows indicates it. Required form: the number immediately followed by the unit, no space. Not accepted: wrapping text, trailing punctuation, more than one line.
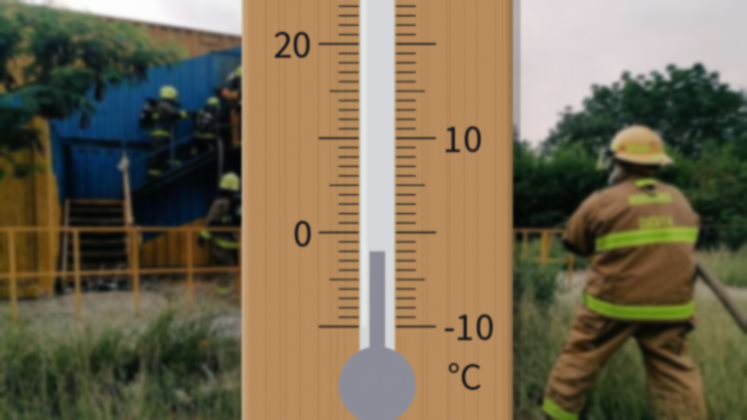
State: -2°C
